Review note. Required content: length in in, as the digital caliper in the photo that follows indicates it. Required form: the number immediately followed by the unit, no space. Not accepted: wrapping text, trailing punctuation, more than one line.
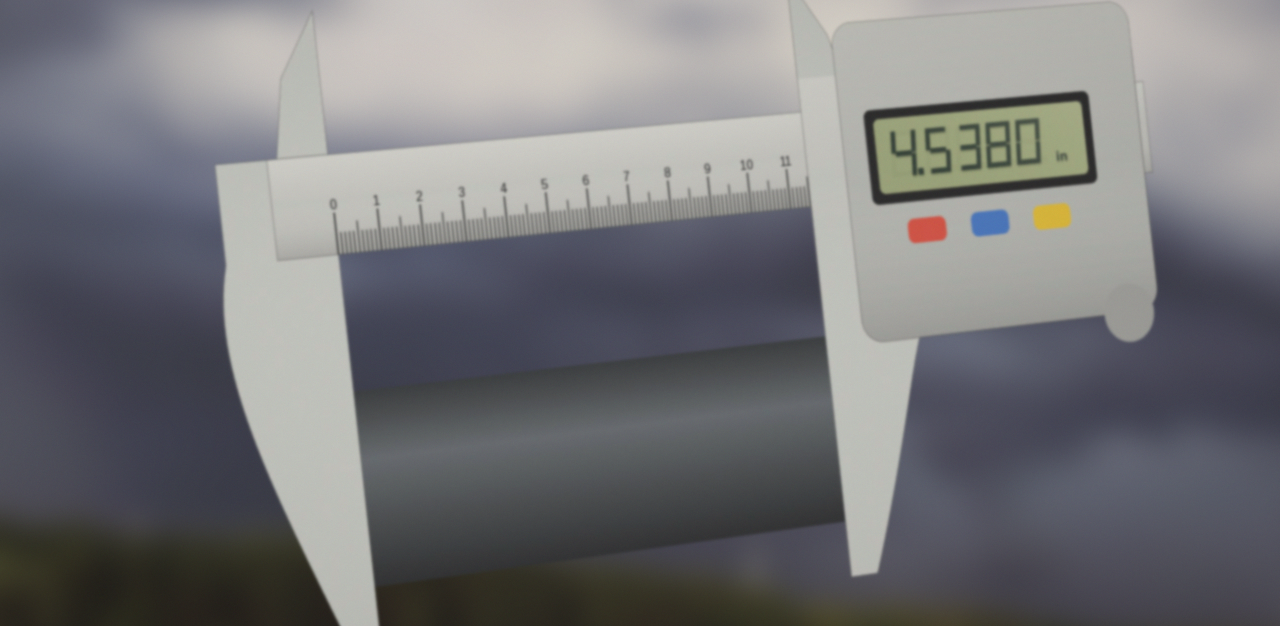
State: 4.5380in
